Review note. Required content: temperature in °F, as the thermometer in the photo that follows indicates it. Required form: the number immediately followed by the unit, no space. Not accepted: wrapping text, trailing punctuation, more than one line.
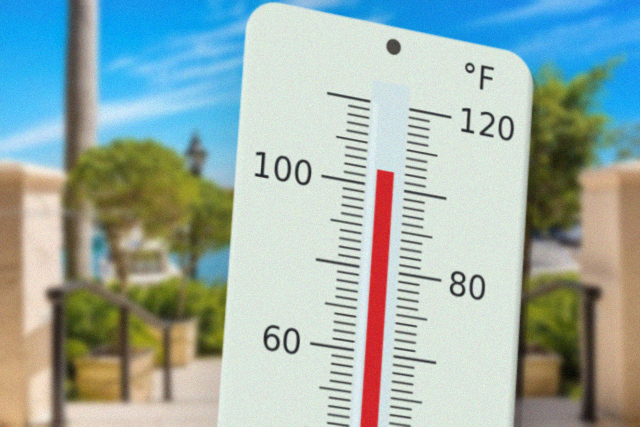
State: 104°F
